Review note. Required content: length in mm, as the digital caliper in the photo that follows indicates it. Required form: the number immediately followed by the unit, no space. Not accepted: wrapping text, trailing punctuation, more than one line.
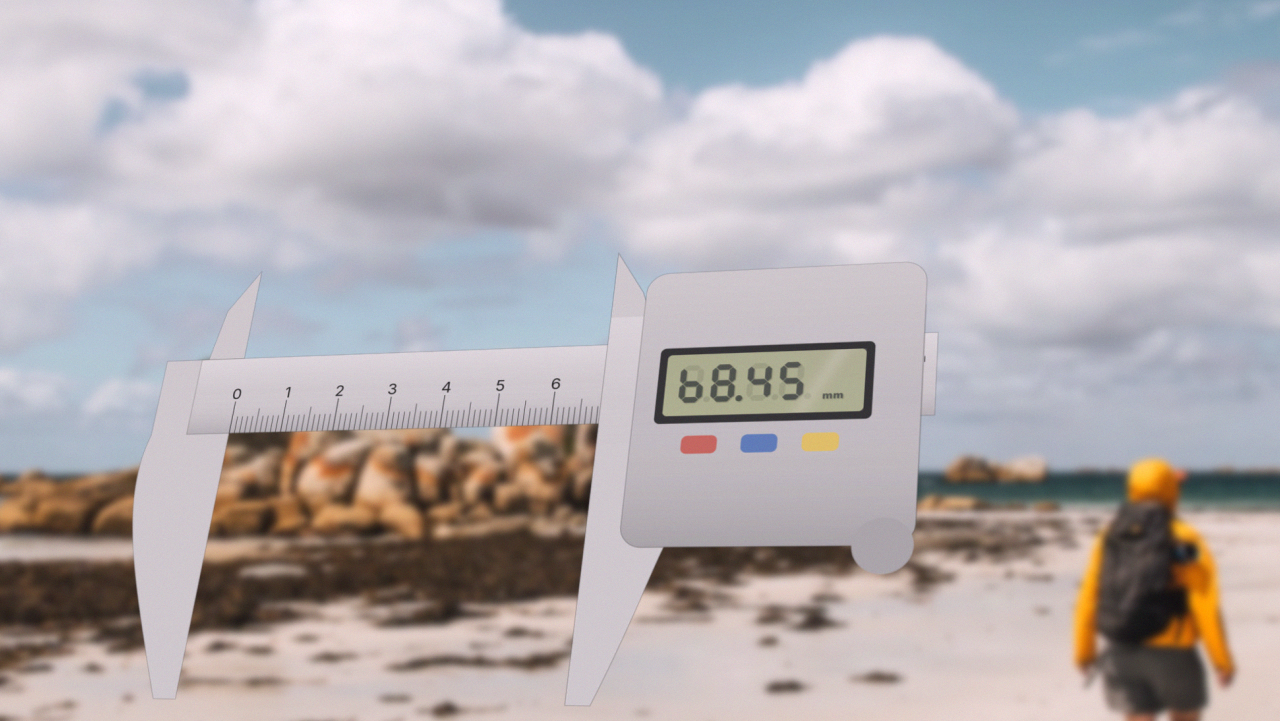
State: 68.45mm
